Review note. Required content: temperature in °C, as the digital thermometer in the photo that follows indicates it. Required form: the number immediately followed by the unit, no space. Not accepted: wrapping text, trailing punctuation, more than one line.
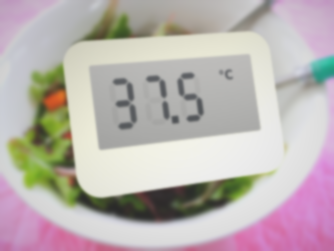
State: 37.5°C
